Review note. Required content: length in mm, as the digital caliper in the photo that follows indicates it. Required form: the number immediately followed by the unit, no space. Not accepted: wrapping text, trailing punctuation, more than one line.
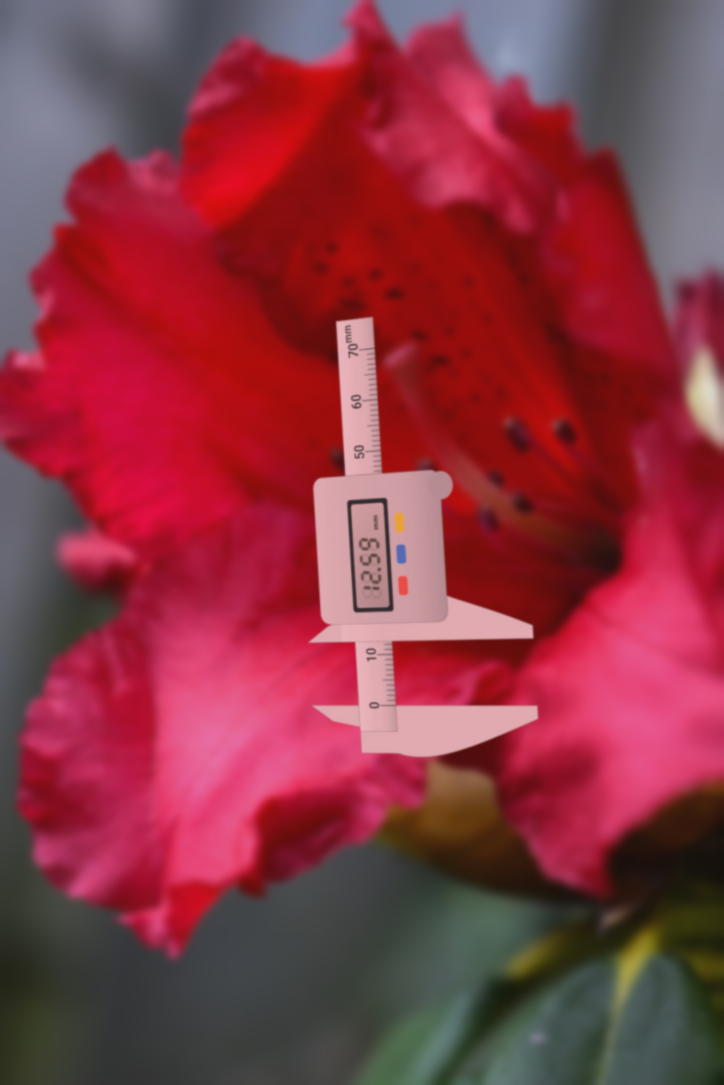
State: 12.59mm
